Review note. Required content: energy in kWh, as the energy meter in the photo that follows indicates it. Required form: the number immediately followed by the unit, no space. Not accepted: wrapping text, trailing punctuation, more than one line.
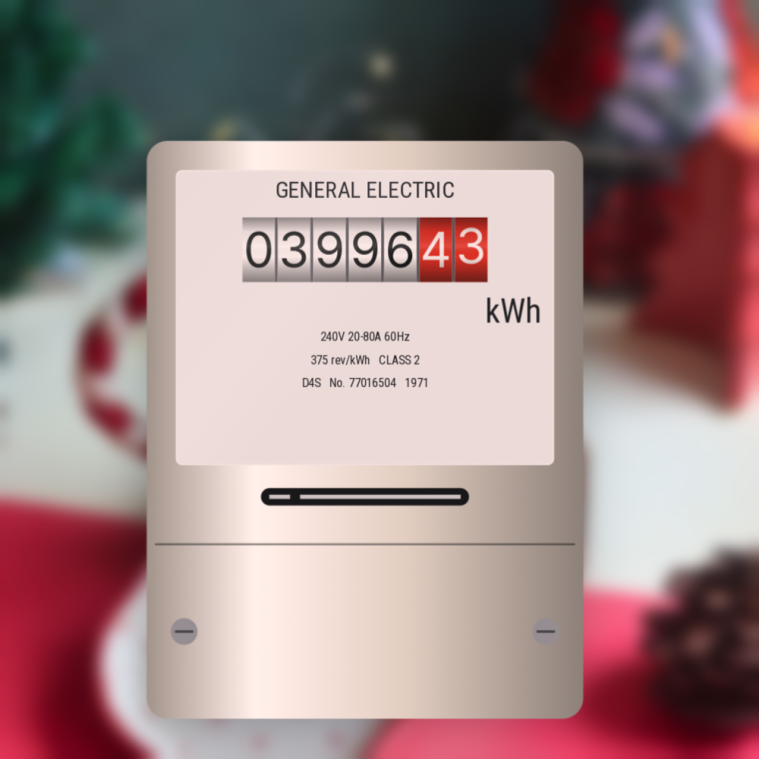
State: 3996.43kWh
